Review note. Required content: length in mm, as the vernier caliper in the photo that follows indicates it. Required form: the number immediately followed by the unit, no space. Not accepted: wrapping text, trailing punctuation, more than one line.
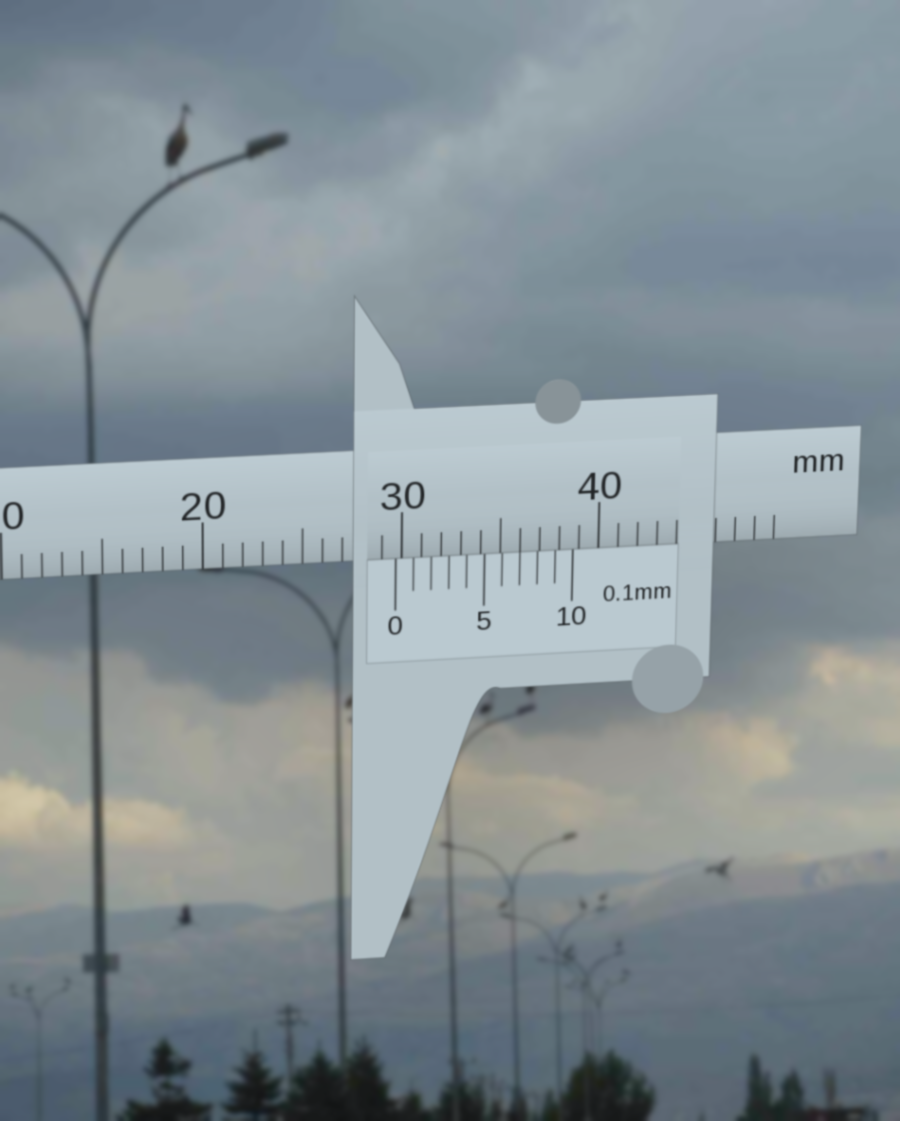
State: 29.7mm
